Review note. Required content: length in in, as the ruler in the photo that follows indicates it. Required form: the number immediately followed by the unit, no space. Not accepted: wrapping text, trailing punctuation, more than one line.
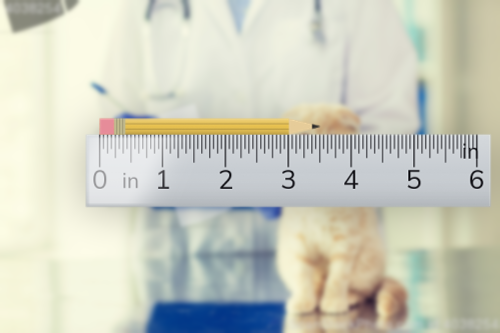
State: 3.5in
